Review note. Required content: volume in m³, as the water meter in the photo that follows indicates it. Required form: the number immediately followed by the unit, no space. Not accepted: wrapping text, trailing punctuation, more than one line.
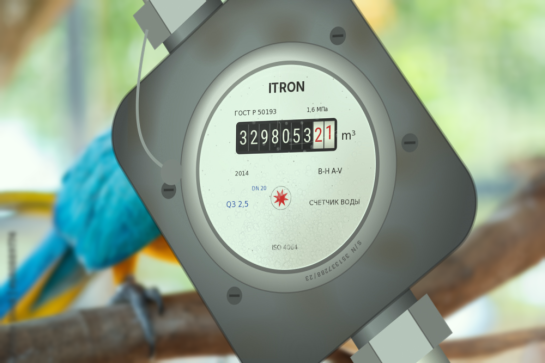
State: 3298053.21m³
